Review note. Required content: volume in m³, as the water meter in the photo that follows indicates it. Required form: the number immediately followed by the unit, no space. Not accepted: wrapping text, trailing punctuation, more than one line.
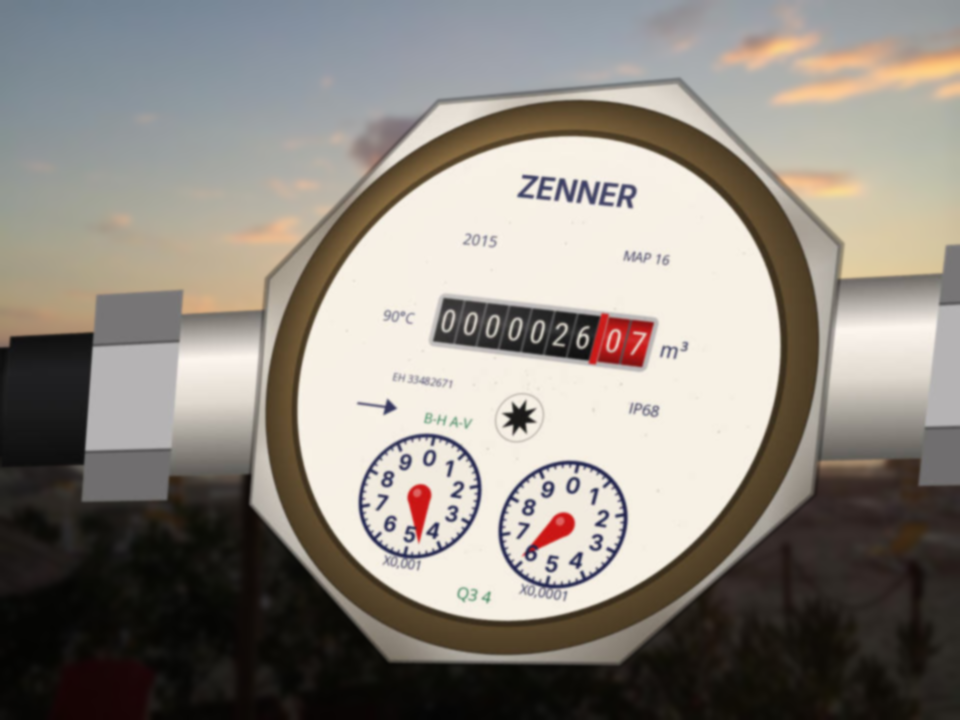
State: 26.0746m³
